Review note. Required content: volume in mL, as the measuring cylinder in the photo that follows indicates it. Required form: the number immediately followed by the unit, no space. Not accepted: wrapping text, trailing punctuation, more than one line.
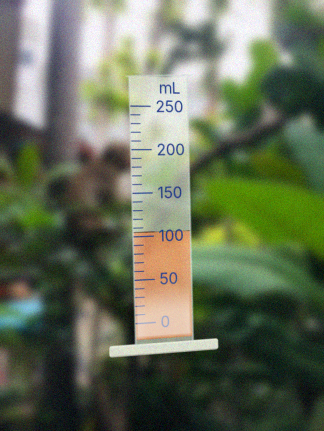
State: 105mL
